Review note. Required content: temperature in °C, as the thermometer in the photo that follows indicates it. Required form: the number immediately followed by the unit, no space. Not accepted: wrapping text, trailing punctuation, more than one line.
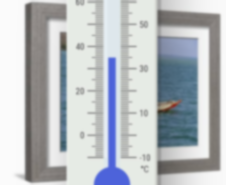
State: 35°C
